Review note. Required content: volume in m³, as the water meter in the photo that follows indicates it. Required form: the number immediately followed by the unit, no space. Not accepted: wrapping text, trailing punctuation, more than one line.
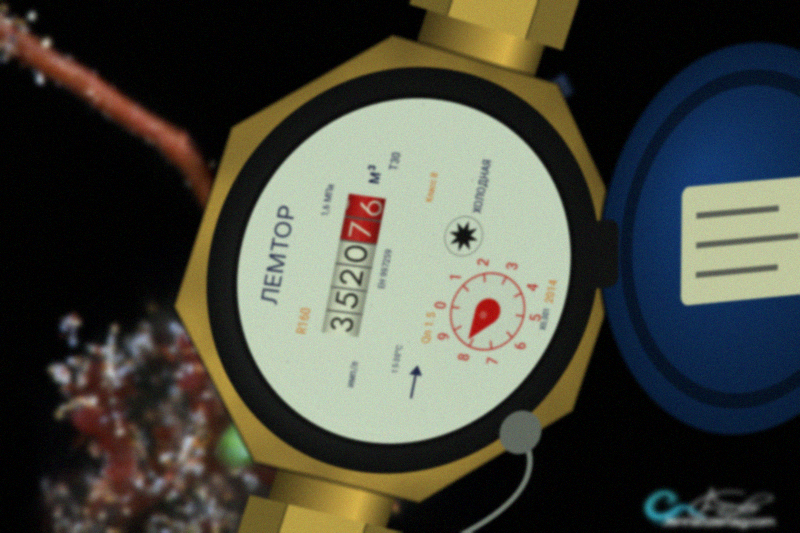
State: 3520.758m³
